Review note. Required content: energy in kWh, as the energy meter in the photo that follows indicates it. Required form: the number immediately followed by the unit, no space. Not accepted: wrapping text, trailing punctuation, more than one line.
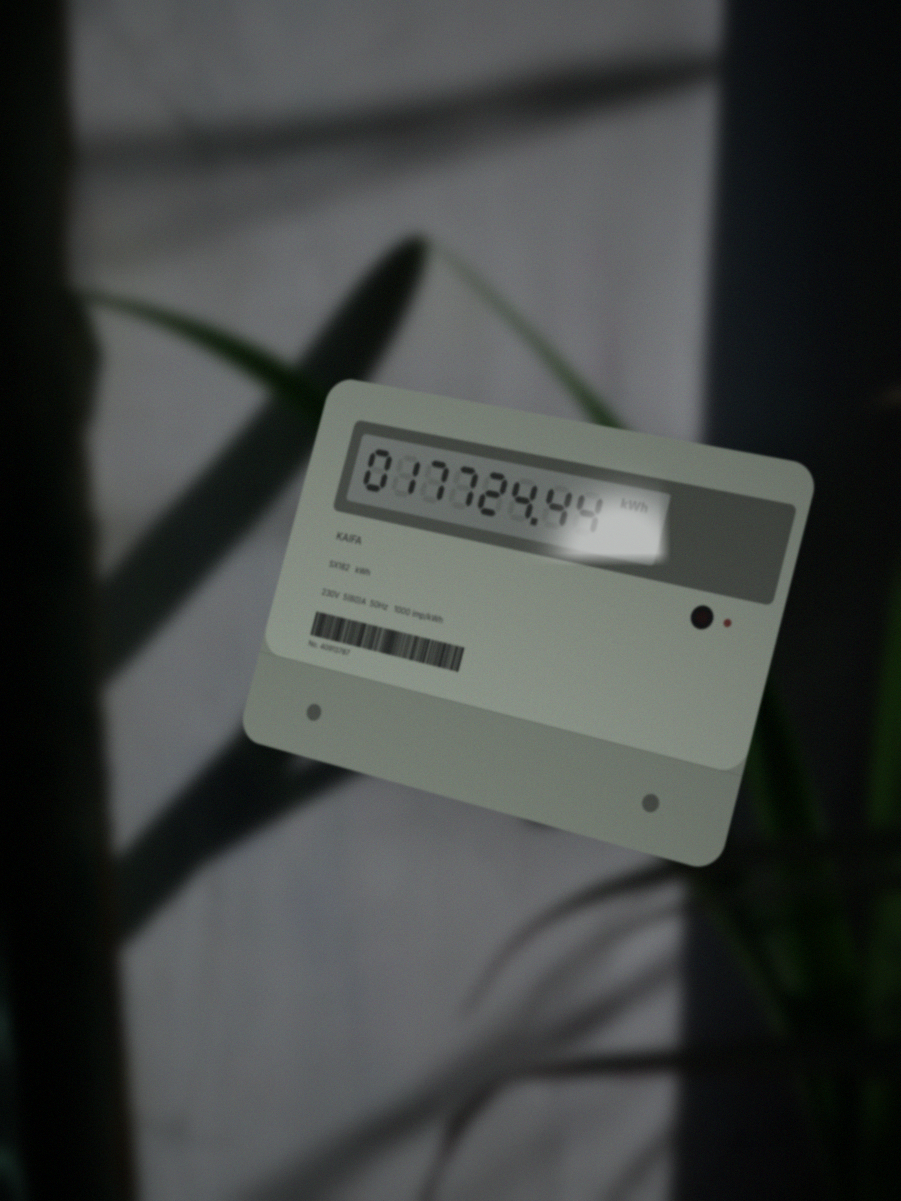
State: 17724.44kWh
